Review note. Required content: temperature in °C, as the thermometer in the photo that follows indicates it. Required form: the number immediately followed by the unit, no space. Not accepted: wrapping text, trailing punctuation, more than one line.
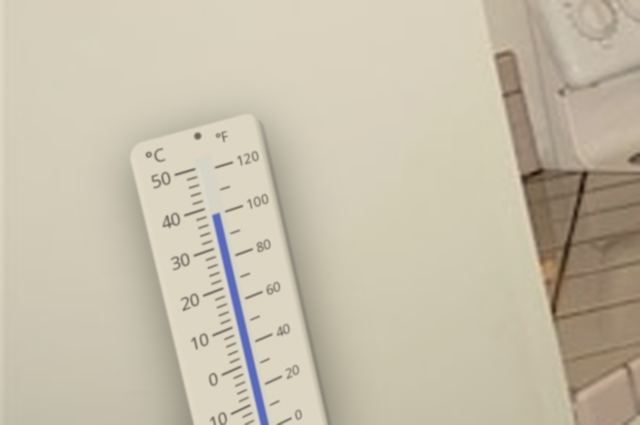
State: 38°C
